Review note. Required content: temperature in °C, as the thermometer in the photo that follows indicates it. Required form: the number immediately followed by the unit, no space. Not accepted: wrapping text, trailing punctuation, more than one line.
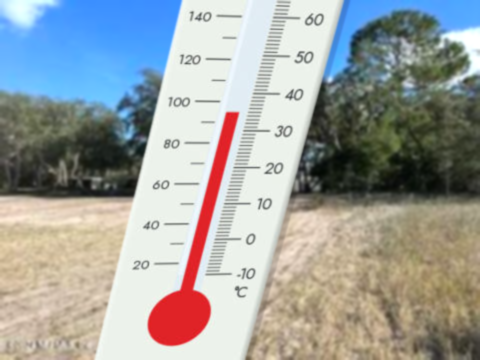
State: 35°C
